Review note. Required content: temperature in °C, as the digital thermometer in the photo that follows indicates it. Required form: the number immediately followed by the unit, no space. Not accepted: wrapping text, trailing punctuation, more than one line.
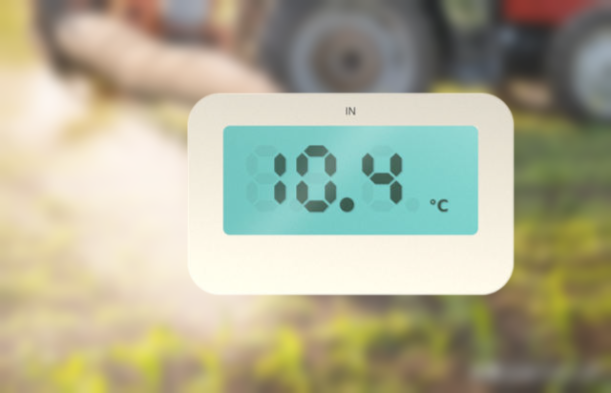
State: 10.4°C
